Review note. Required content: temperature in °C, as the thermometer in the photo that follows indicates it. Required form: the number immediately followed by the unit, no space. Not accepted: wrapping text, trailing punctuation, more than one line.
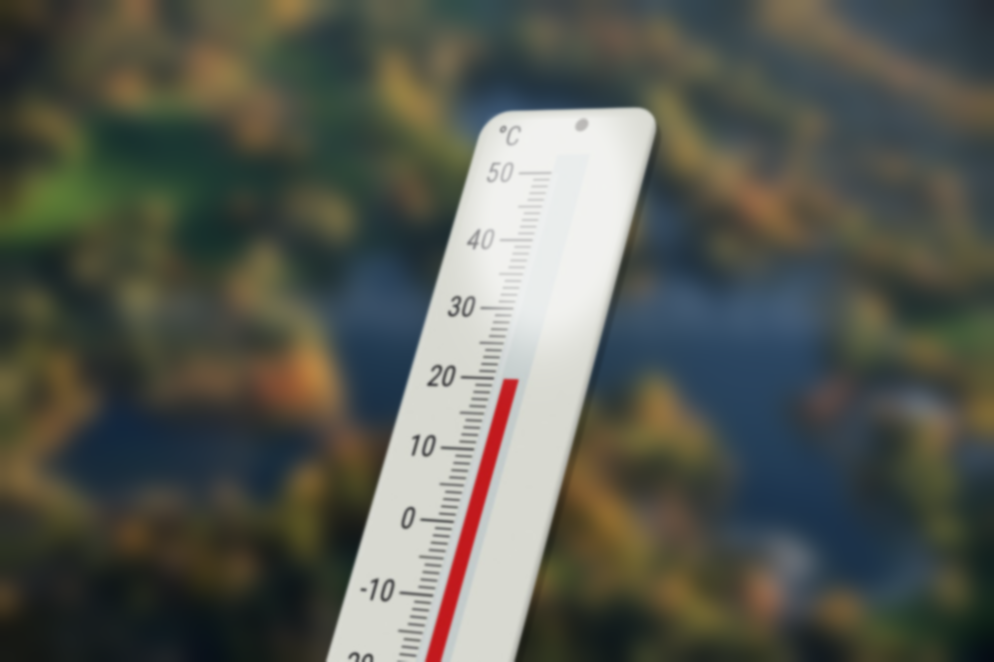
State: 20°C
